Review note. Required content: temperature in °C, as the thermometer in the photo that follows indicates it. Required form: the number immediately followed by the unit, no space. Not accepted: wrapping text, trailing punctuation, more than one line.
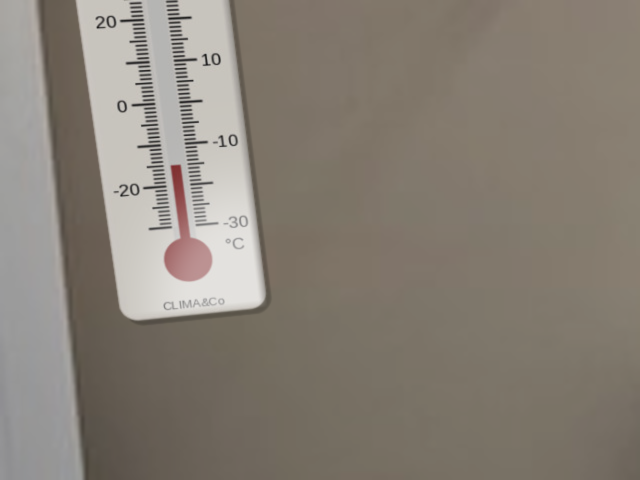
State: -15°C
